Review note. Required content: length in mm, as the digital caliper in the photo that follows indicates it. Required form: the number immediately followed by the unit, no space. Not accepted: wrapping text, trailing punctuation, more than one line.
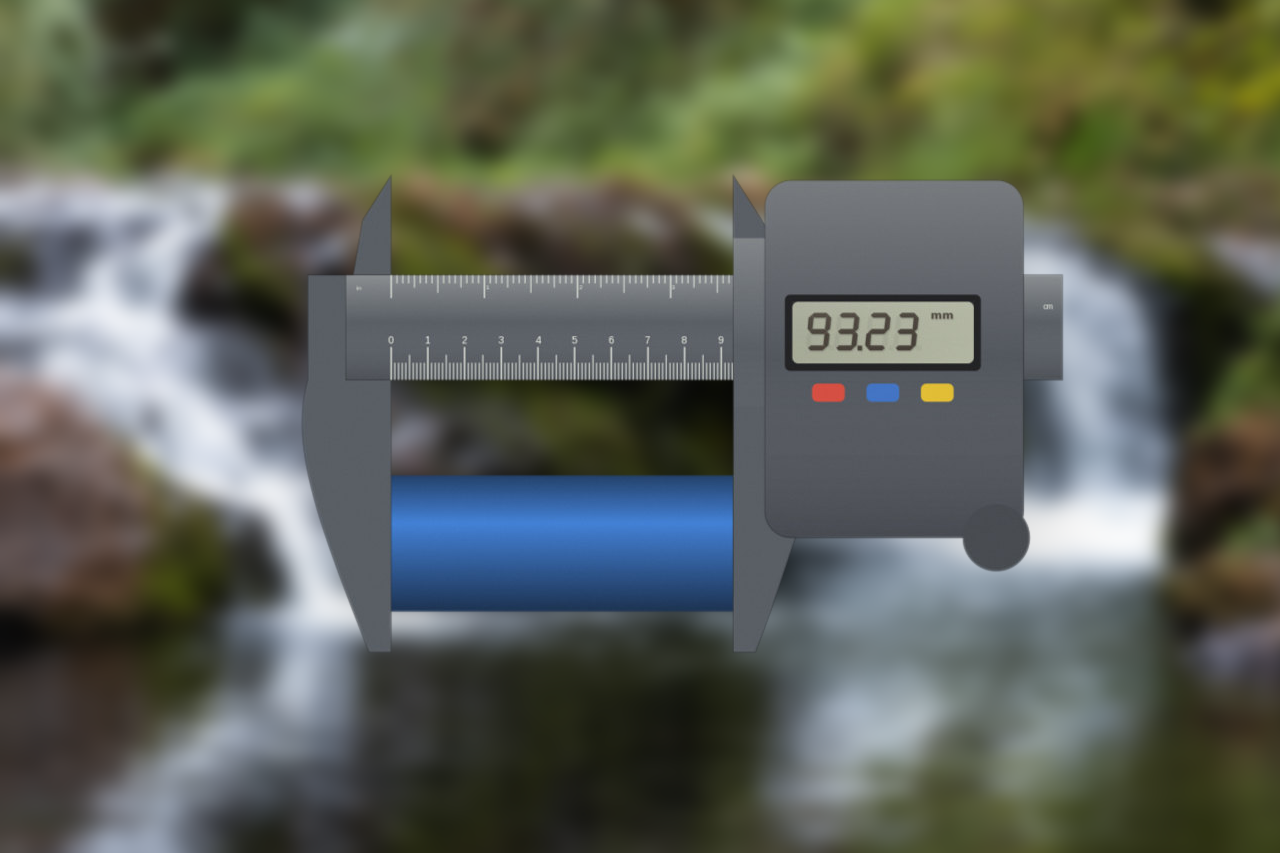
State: 93.23mm
